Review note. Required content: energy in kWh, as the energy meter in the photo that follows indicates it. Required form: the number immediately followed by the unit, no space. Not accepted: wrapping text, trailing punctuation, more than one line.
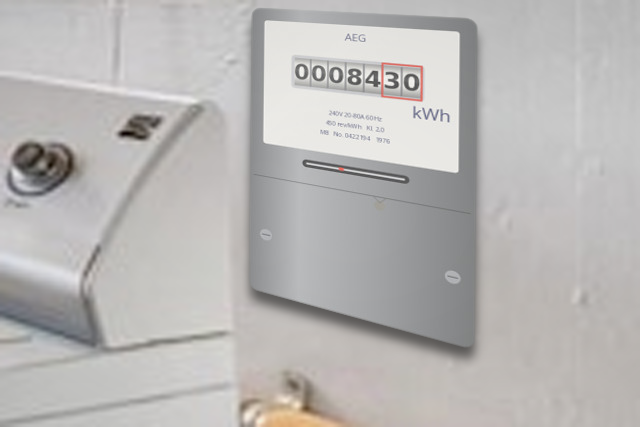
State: 84.30kWh
